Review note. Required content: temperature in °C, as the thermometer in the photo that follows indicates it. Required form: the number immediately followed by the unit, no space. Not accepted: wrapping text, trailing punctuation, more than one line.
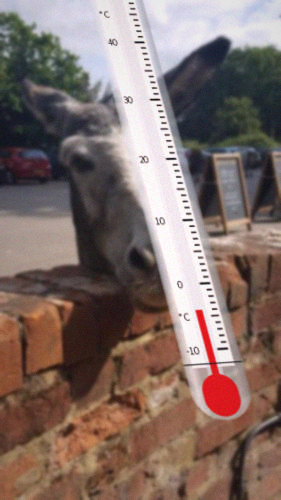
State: -4°C
